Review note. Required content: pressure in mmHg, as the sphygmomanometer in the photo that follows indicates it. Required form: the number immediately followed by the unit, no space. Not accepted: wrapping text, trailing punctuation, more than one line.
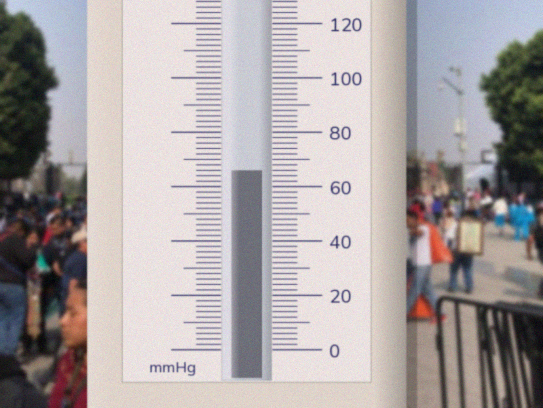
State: 66mmHg
